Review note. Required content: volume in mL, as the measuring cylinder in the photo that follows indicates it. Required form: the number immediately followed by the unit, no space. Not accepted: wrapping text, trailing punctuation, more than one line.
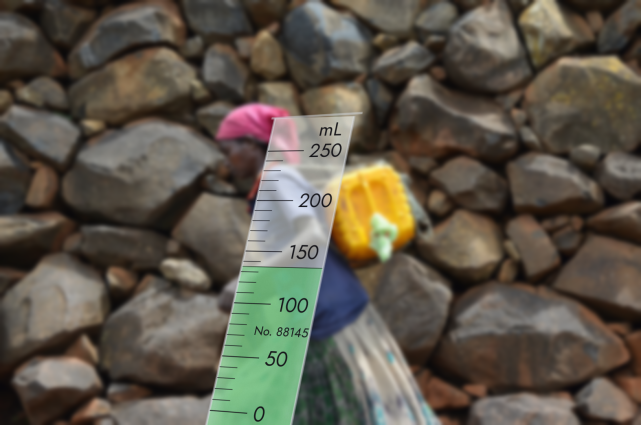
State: 135mL
